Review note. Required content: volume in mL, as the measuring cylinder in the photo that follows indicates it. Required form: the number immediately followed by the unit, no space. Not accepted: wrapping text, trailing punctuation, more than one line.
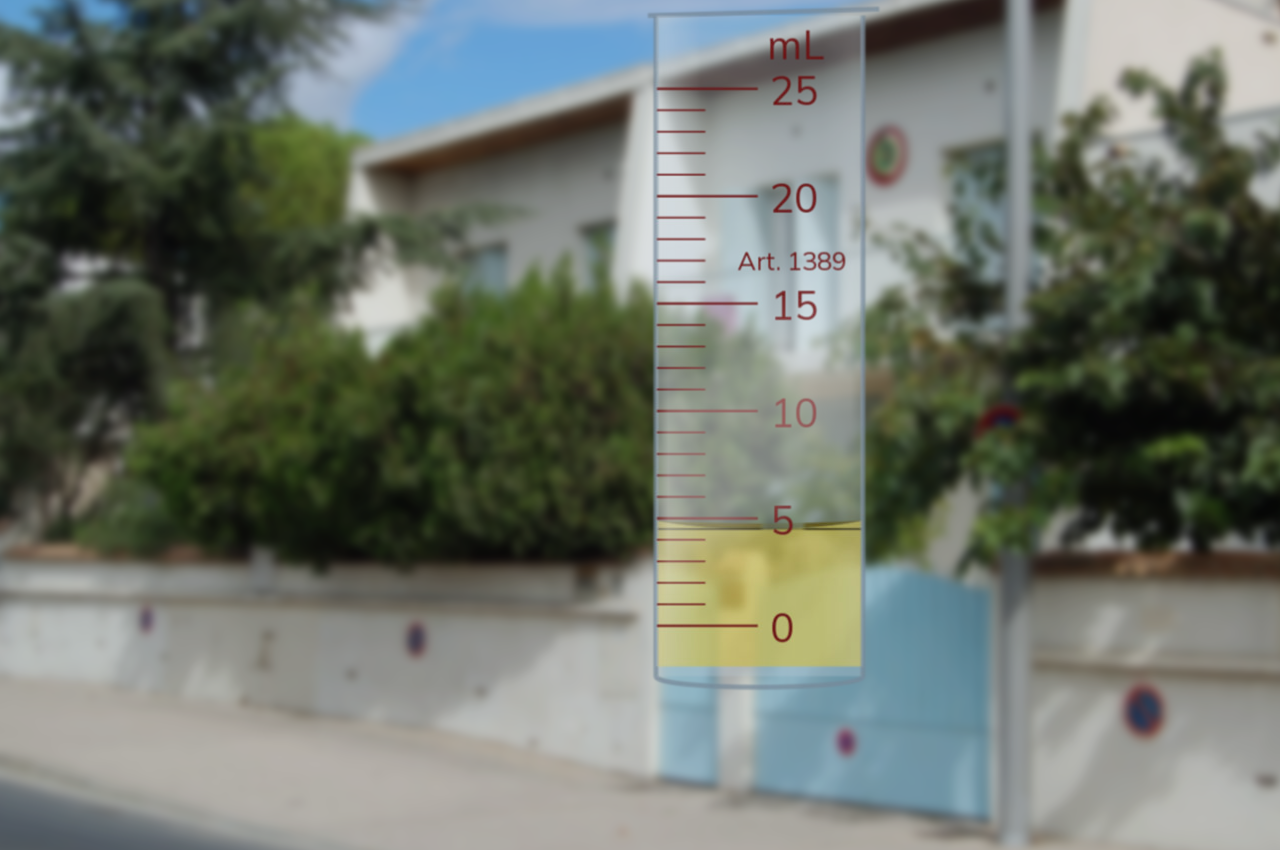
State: 4.5mL
